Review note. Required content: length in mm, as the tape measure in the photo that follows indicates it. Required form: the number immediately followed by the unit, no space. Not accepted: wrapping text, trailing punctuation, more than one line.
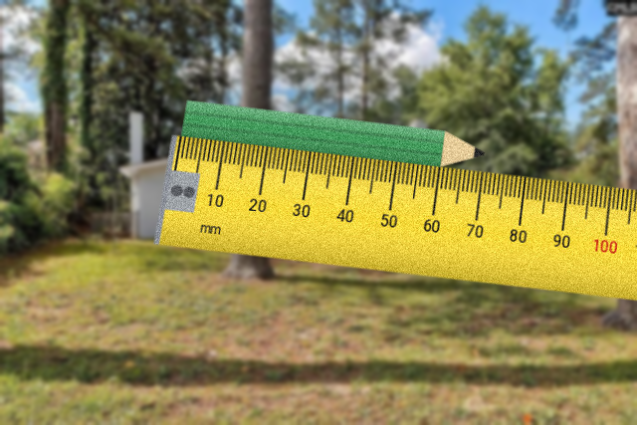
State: 70mm
